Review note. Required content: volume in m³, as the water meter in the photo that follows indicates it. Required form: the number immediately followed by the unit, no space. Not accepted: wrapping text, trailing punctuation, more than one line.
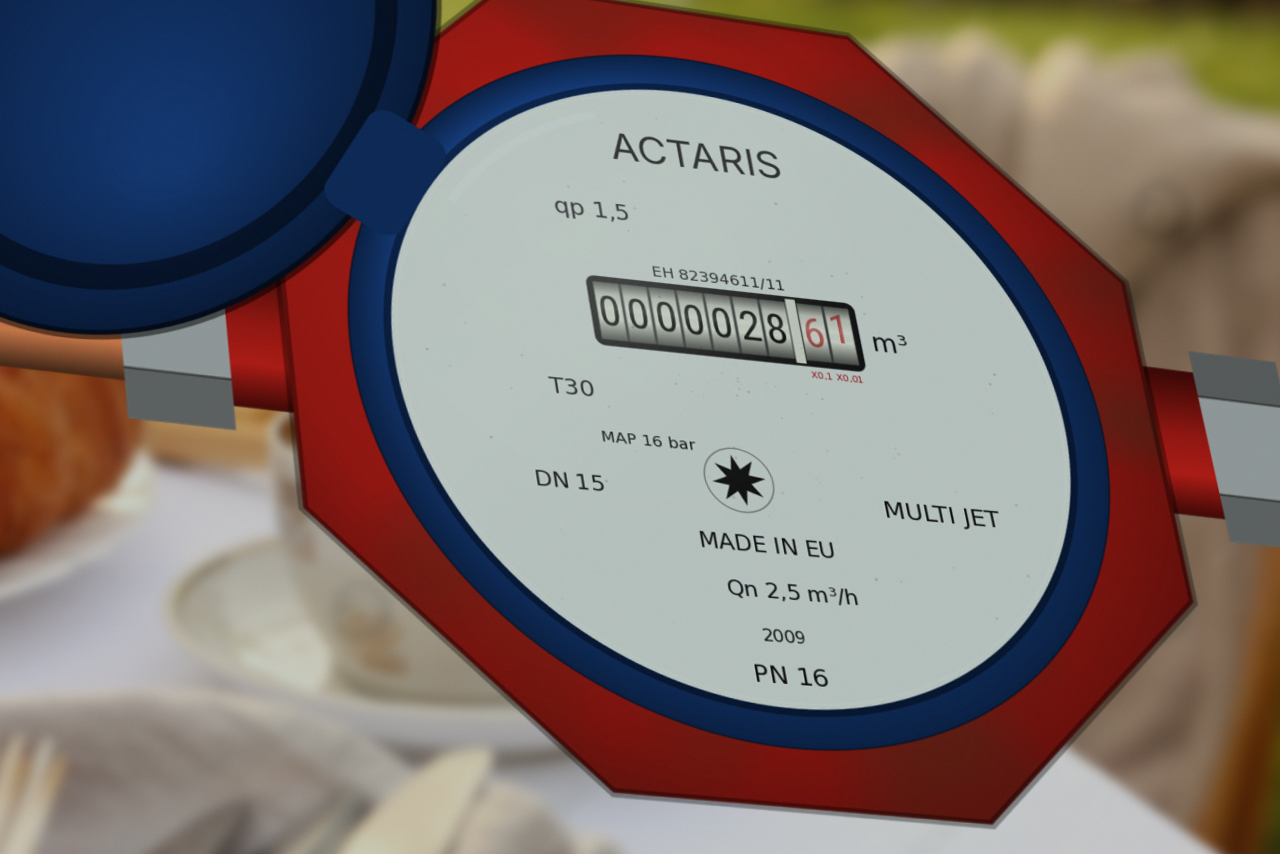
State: 28.61m³
